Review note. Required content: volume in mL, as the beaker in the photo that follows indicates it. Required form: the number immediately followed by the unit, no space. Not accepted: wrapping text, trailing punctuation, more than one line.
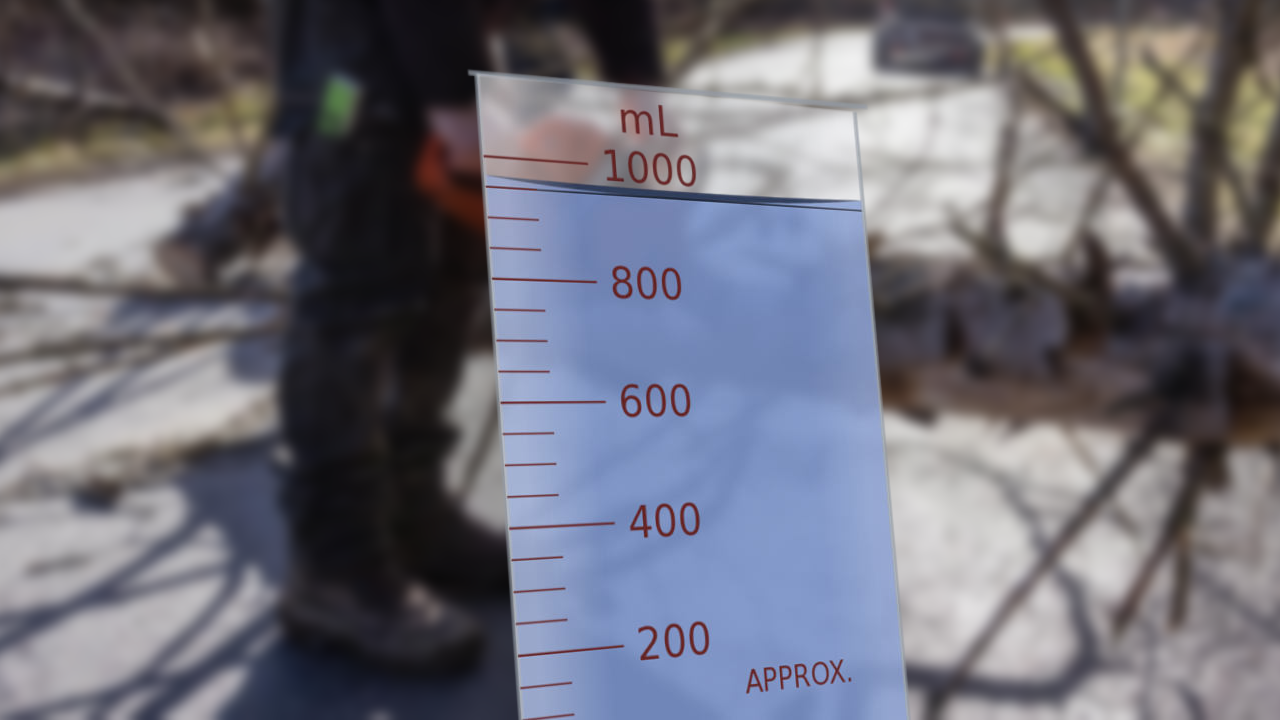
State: 950mL
